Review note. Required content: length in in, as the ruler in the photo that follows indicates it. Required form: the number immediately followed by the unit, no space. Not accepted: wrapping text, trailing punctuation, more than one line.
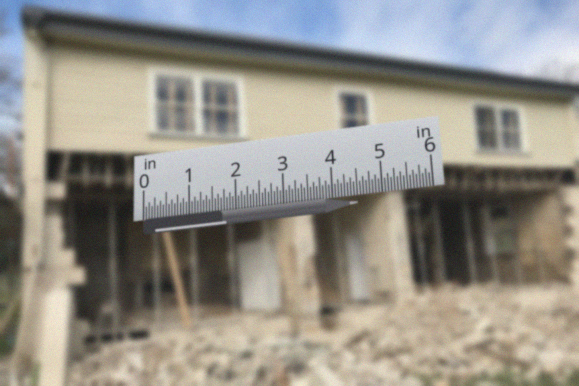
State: 4.5in
